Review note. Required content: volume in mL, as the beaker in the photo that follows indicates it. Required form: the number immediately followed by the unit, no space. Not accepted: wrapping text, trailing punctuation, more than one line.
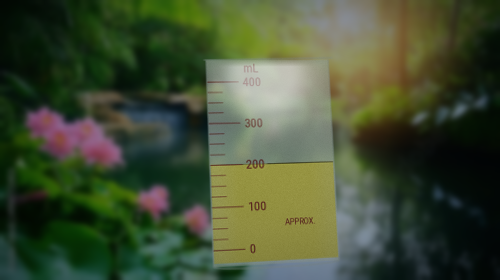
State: 200mL
